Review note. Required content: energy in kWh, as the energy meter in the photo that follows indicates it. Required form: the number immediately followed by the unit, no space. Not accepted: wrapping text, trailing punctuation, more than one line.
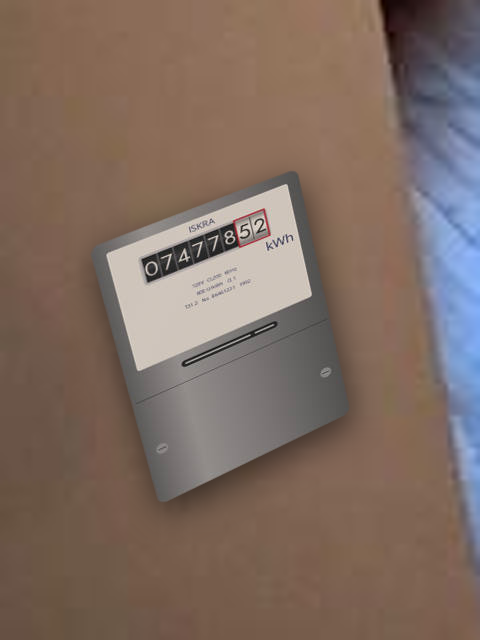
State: 74778.52kWh
